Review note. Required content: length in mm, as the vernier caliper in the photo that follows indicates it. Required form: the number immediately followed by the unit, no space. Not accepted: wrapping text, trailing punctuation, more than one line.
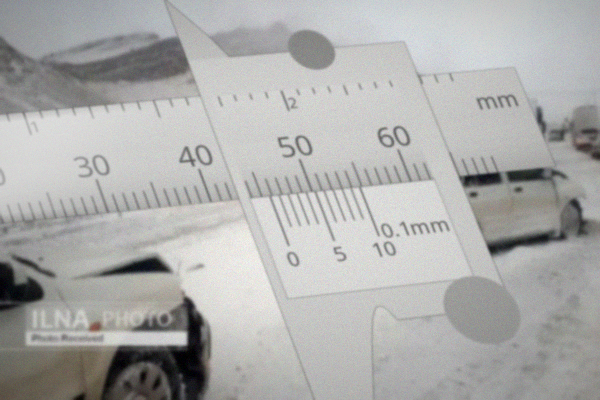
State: 45.8mm
